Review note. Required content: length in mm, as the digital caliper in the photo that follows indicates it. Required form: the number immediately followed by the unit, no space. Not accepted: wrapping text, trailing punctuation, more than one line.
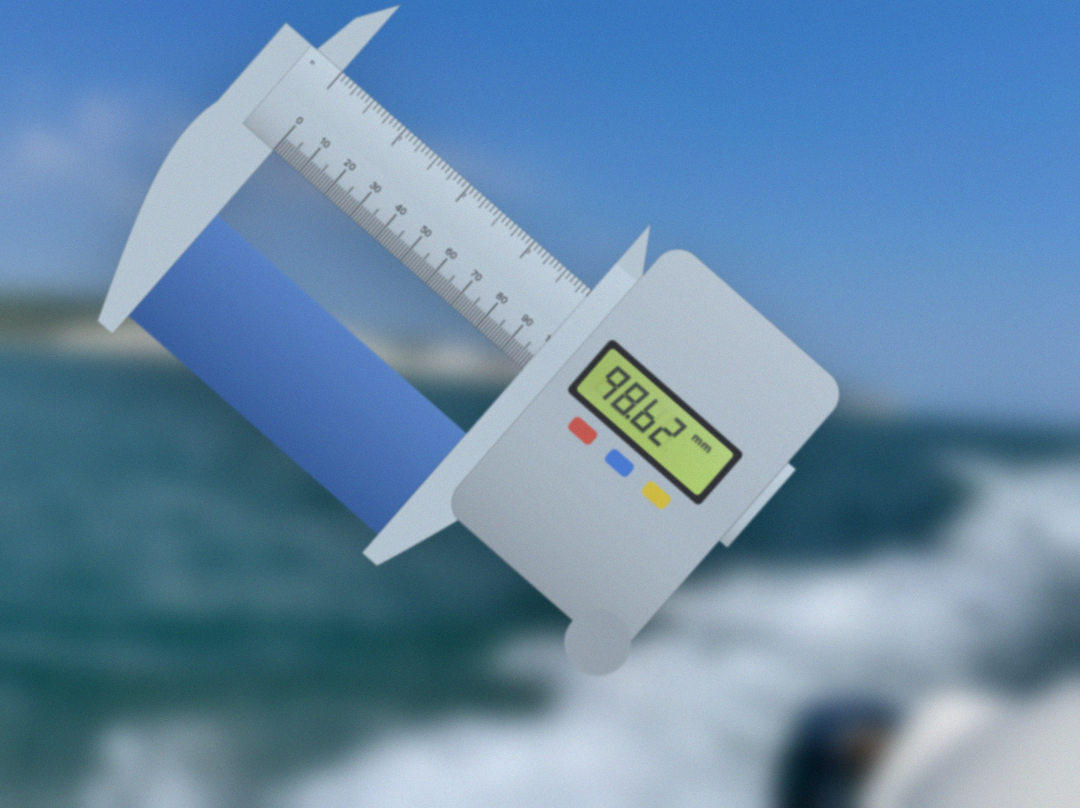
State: 98.62mm
